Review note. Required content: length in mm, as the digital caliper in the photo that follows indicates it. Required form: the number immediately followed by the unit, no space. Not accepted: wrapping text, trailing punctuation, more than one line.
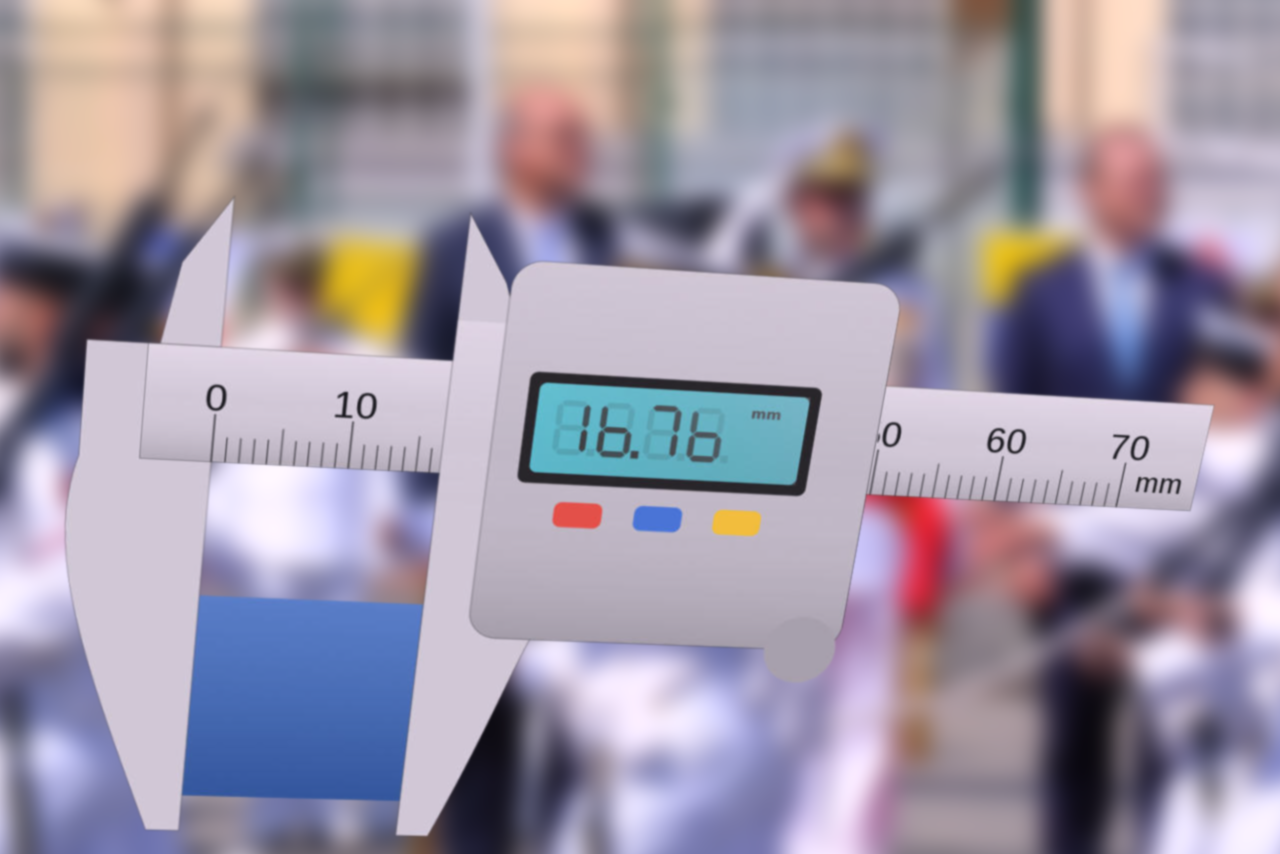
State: 16.76mm
